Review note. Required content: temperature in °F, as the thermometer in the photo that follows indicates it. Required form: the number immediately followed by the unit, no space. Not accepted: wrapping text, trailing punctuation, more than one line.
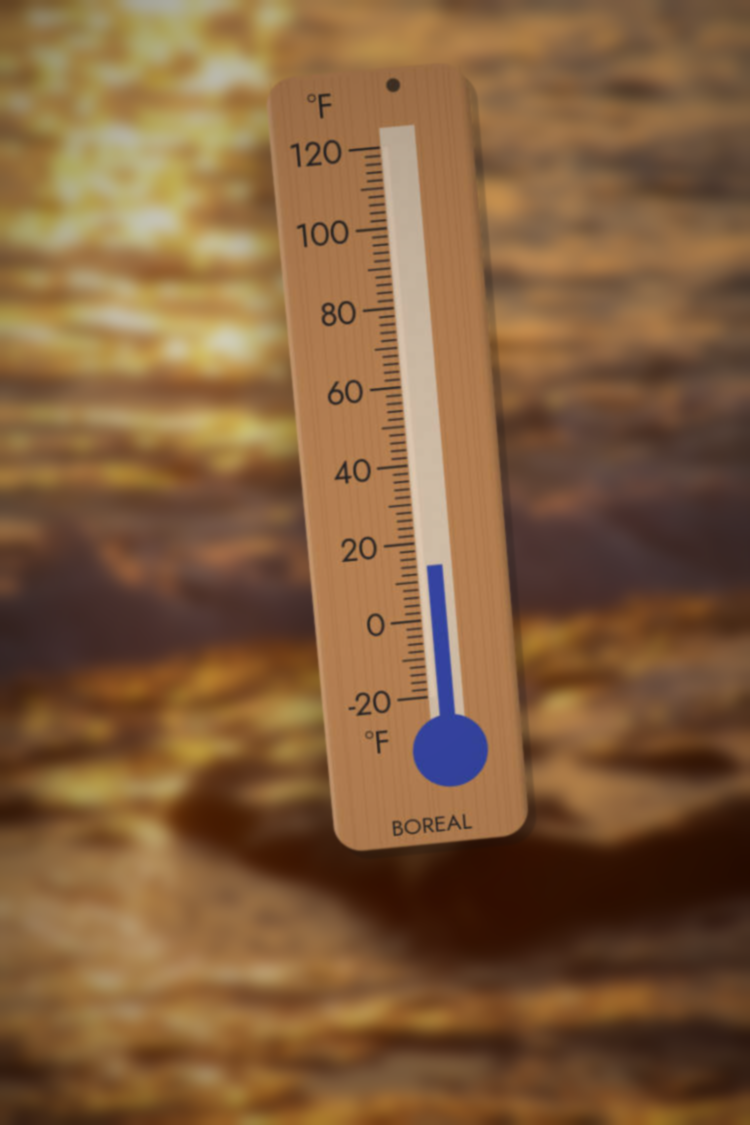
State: 14°F
